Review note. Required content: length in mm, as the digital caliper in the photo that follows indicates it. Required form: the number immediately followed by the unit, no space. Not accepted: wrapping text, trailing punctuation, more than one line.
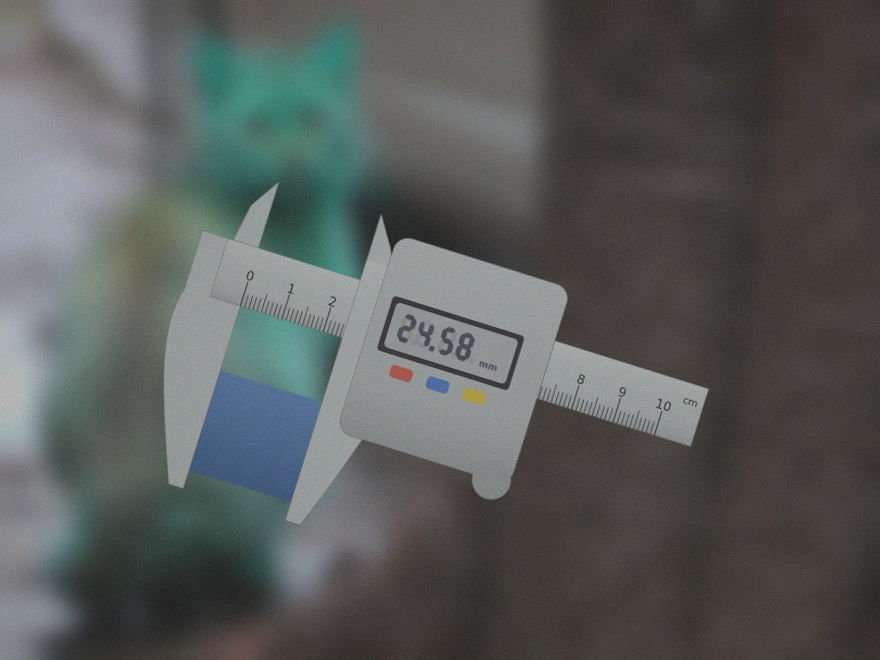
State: 24.58mm
